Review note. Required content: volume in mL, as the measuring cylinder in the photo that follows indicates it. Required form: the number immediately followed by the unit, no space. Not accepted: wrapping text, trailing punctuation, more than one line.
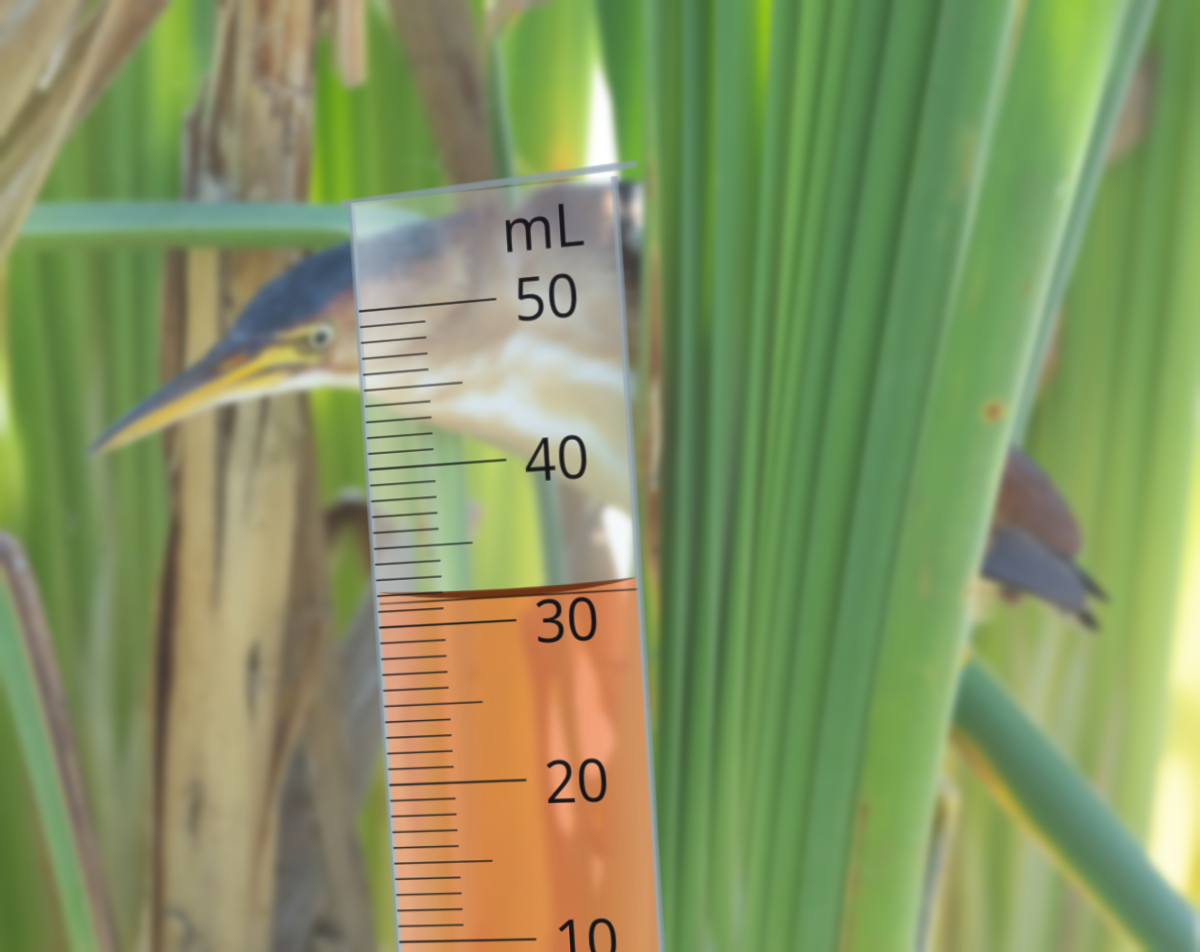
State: 31.5mL
